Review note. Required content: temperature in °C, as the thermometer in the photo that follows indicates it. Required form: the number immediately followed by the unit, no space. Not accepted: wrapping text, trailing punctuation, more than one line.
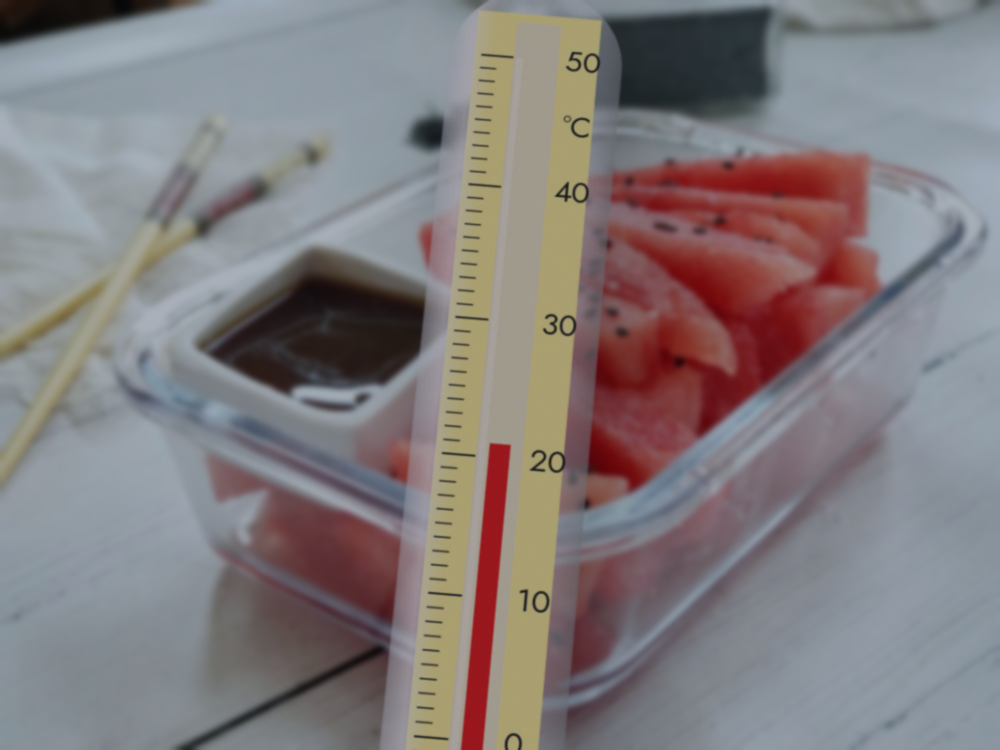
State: 21°C
